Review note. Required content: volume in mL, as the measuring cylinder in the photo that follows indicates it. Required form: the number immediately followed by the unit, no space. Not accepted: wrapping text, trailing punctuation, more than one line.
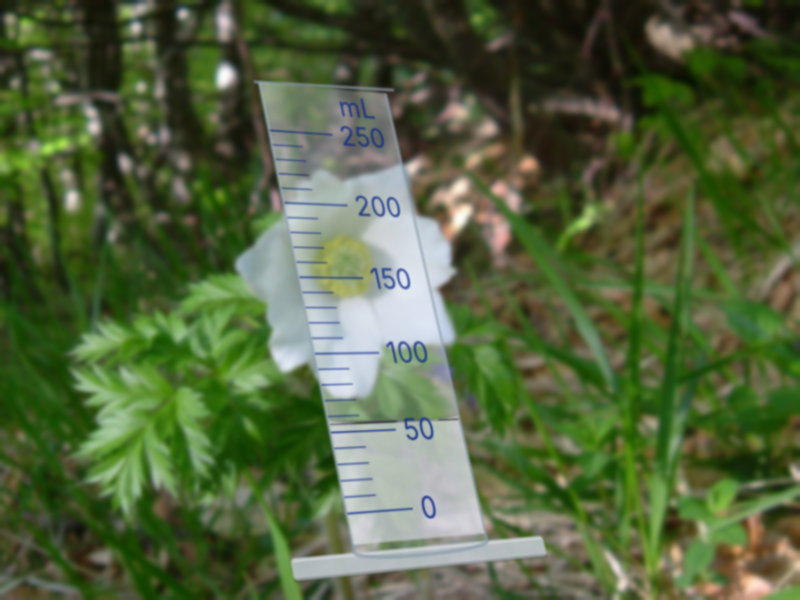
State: 55mL
